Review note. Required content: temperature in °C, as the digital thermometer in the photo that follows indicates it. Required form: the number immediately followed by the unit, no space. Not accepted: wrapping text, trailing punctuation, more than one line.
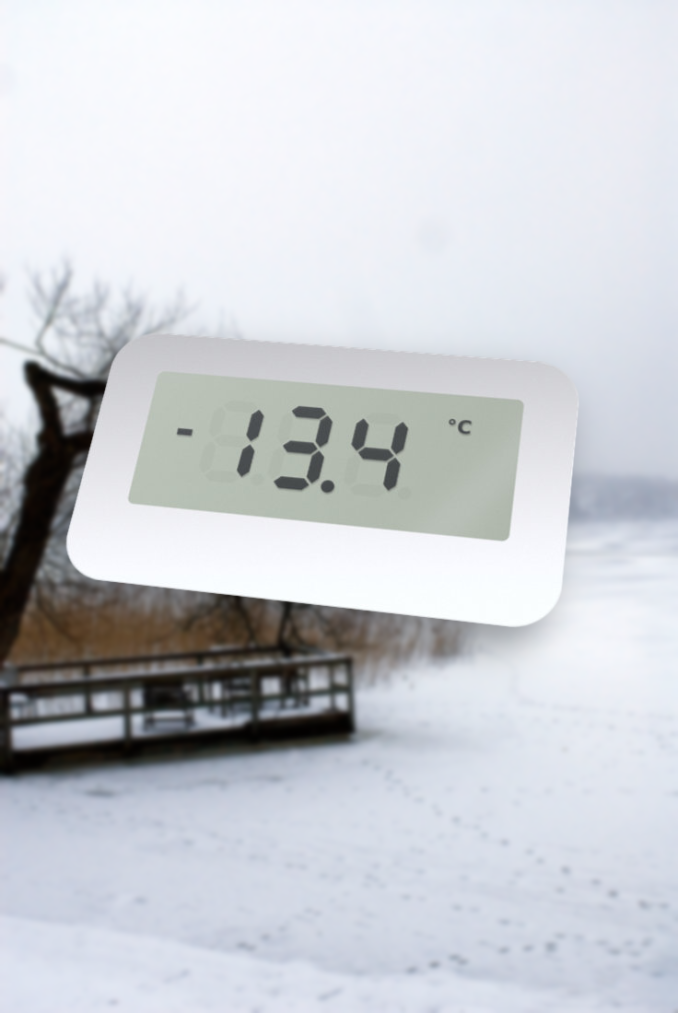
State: -13.4°C
